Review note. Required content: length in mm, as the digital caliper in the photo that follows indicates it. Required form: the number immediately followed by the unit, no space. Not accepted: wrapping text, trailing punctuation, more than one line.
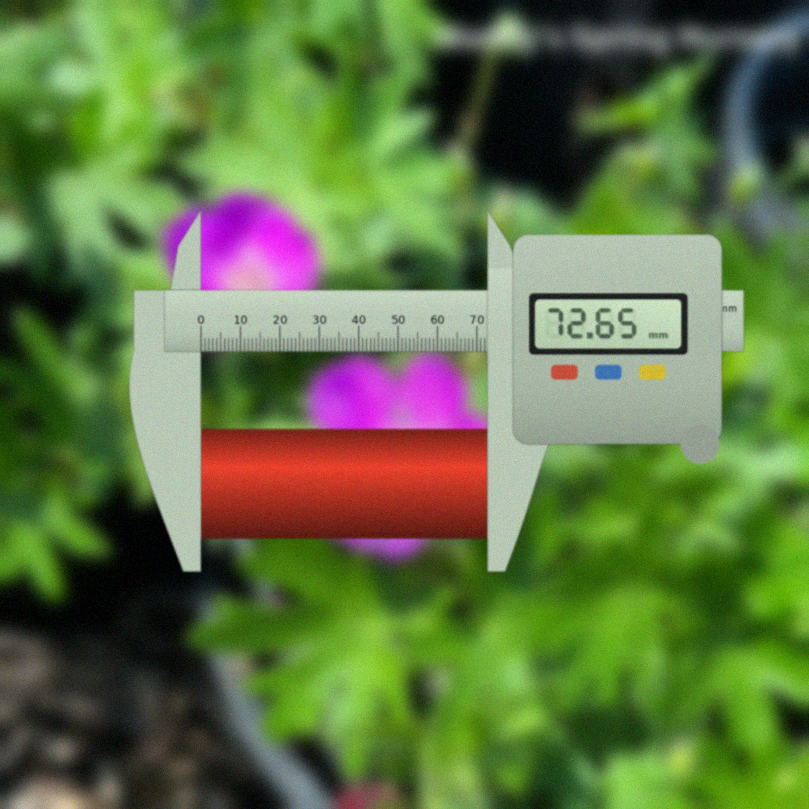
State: 72.65mm
